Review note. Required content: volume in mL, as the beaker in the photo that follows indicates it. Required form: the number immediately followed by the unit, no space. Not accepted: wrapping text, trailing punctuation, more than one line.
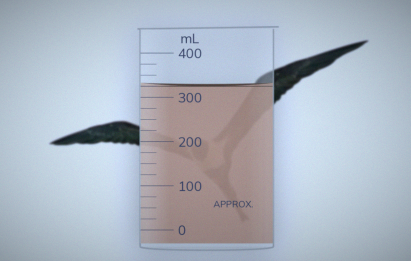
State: 325mL
